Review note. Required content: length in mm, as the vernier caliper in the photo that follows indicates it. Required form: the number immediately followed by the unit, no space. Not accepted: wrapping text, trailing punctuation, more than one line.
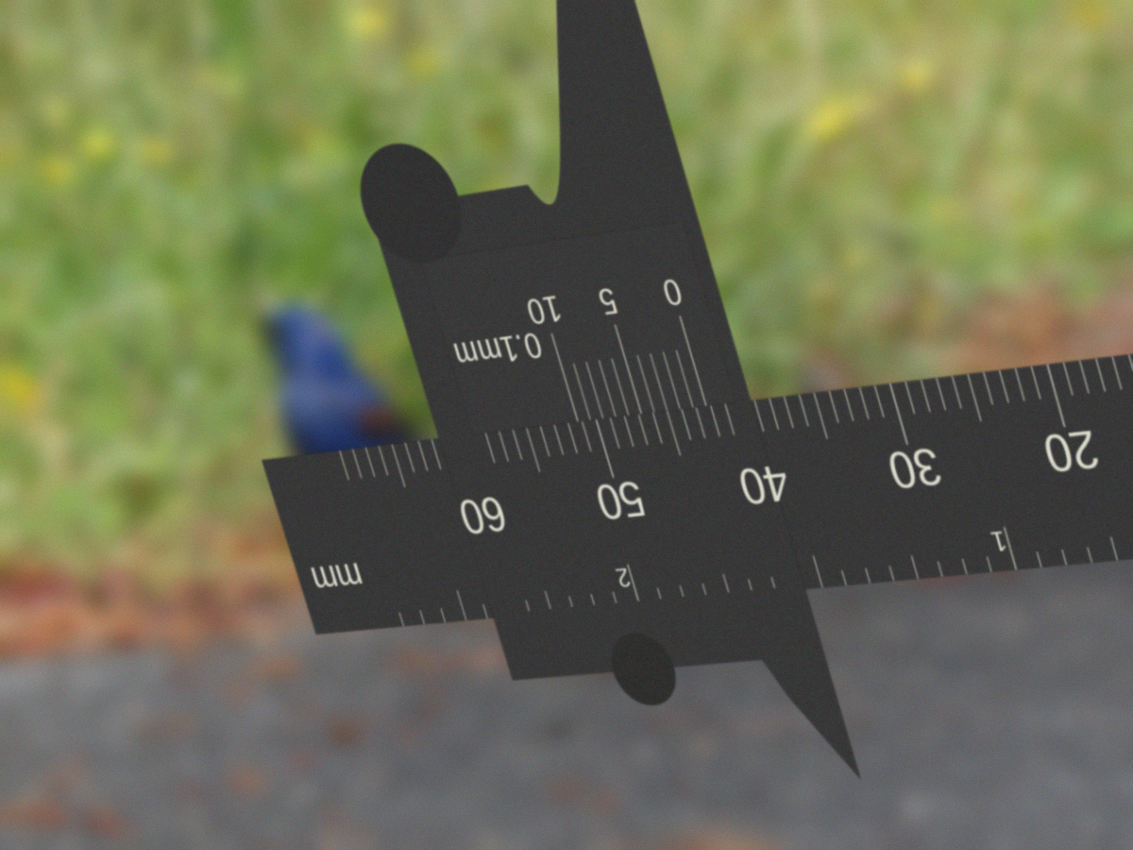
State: 42.3mm
